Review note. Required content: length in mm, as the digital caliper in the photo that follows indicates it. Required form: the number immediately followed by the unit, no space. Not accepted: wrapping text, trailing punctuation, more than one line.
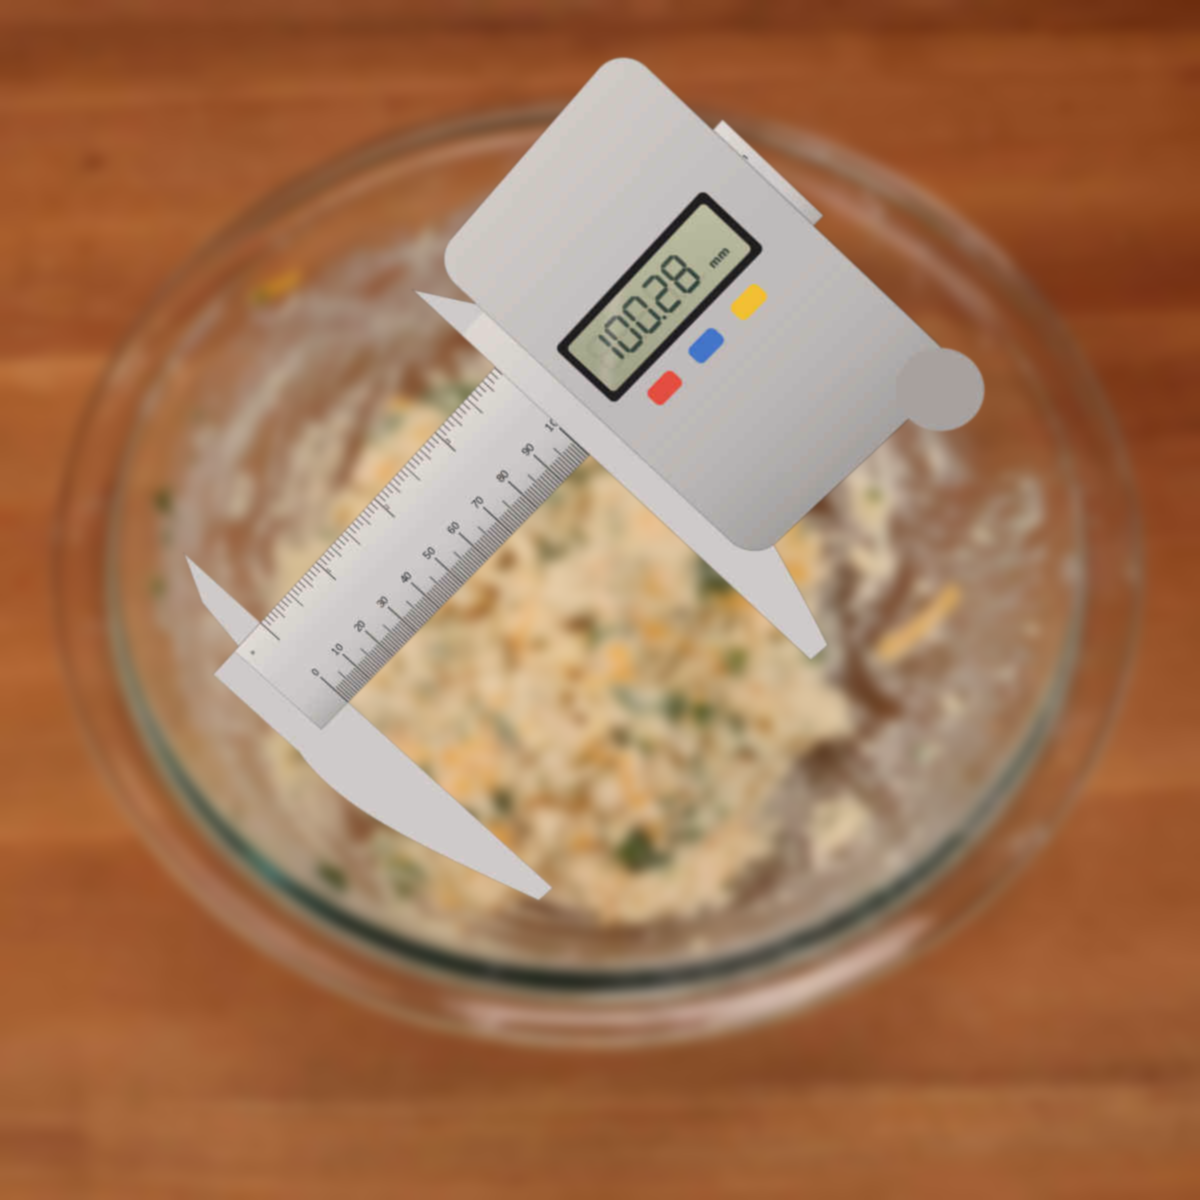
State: 100.28mm
